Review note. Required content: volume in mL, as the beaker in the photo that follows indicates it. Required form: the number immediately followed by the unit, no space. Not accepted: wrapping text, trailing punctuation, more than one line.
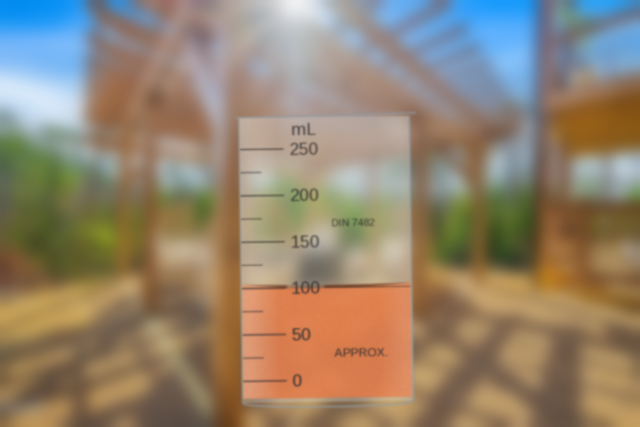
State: 100mL
